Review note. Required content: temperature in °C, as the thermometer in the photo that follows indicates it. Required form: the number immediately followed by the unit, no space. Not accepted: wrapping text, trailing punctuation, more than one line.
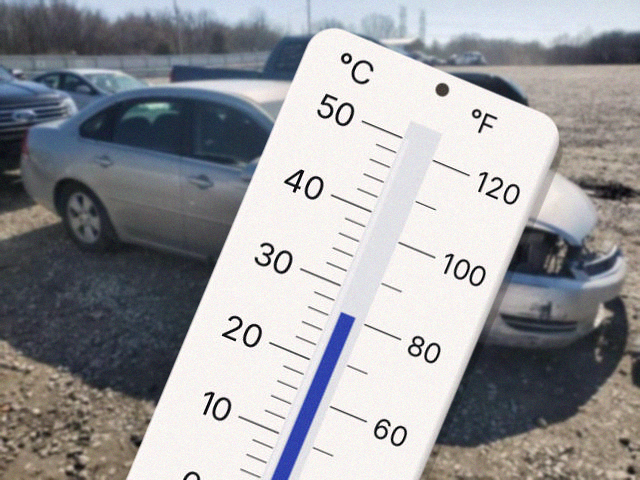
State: 27°C
